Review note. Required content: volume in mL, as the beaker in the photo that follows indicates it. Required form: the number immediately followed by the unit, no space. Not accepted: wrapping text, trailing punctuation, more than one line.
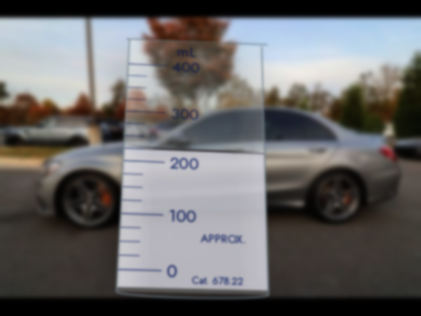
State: 225mL
